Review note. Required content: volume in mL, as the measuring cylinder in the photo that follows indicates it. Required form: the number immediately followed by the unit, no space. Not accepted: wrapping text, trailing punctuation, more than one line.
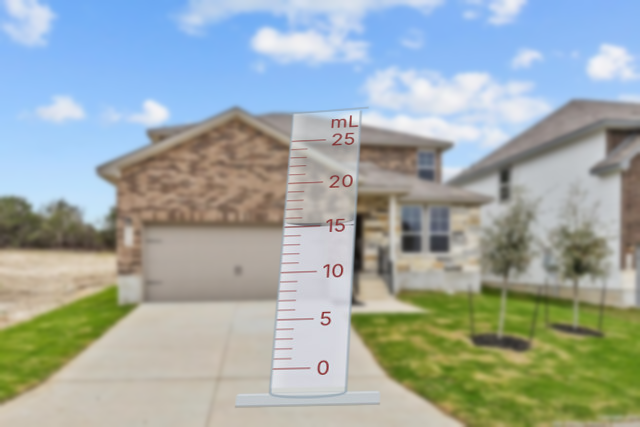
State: 15mL
